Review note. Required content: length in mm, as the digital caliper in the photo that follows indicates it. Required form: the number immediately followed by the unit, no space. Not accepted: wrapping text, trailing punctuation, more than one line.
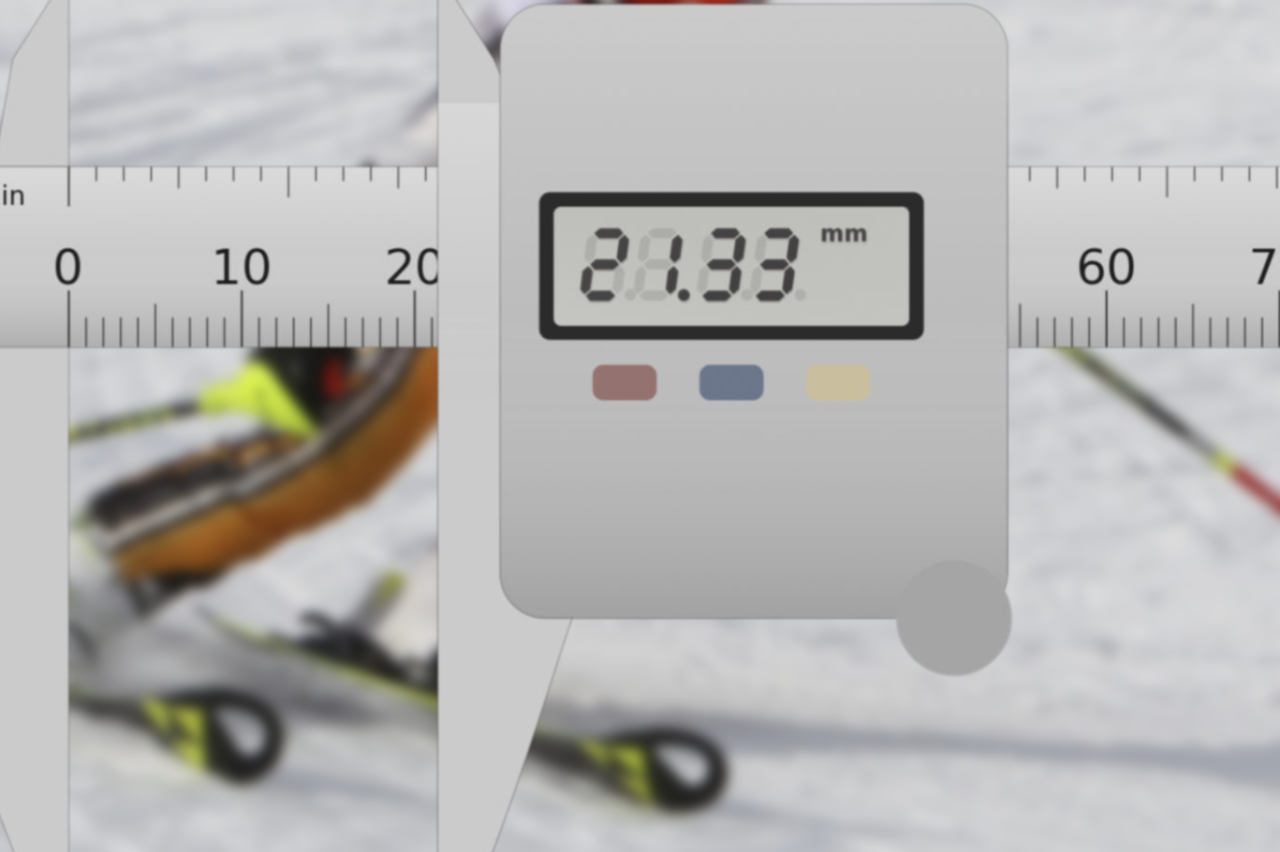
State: 21.33mm
